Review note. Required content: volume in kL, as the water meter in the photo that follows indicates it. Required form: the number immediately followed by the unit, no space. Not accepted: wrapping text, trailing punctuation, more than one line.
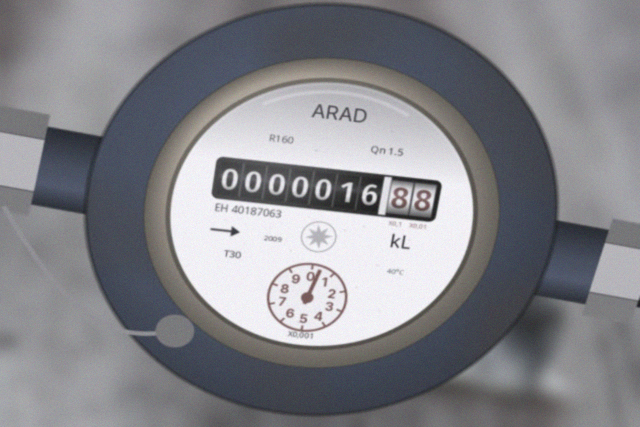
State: 16.880kL
